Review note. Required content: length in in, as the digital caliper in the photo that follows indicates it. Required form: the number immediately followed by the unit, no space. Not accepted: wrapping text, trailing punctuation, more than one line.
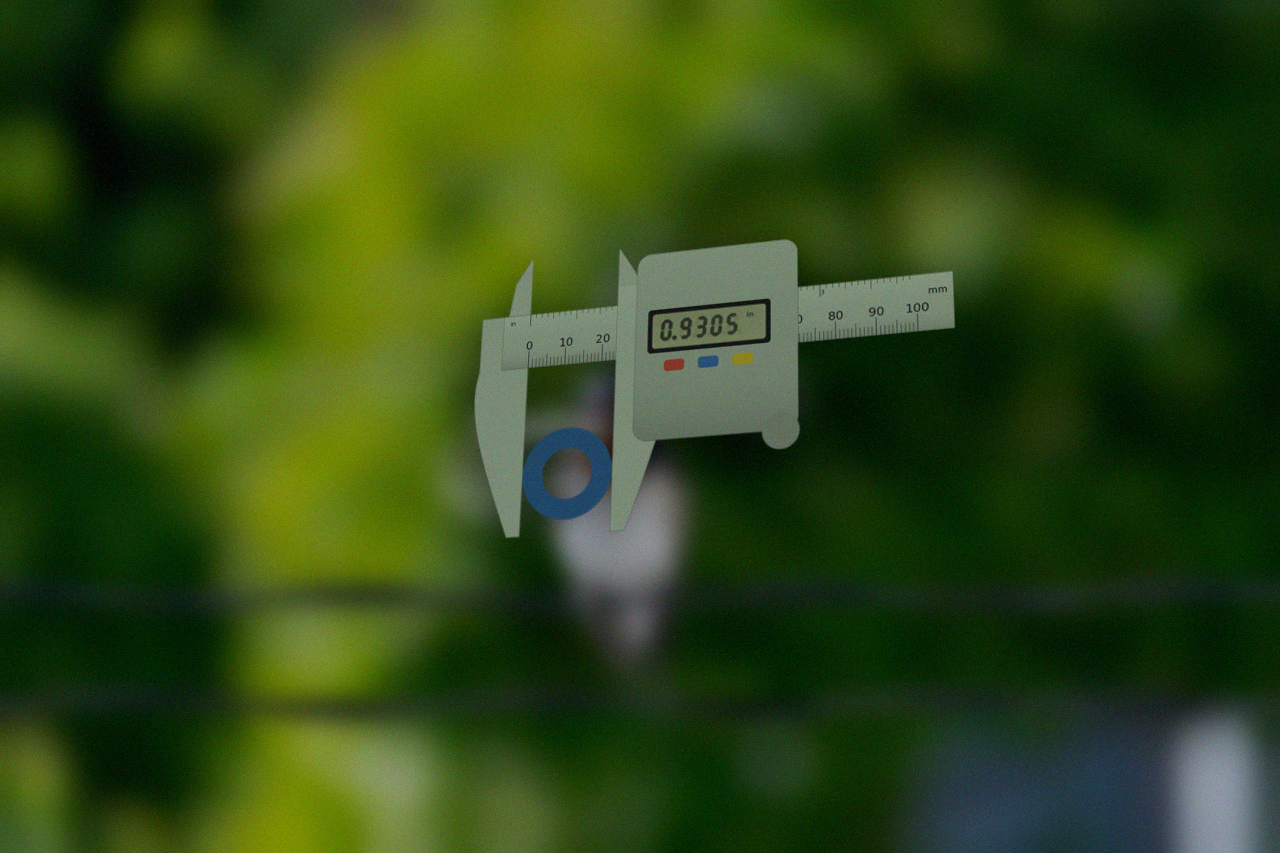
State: 0.9305in
